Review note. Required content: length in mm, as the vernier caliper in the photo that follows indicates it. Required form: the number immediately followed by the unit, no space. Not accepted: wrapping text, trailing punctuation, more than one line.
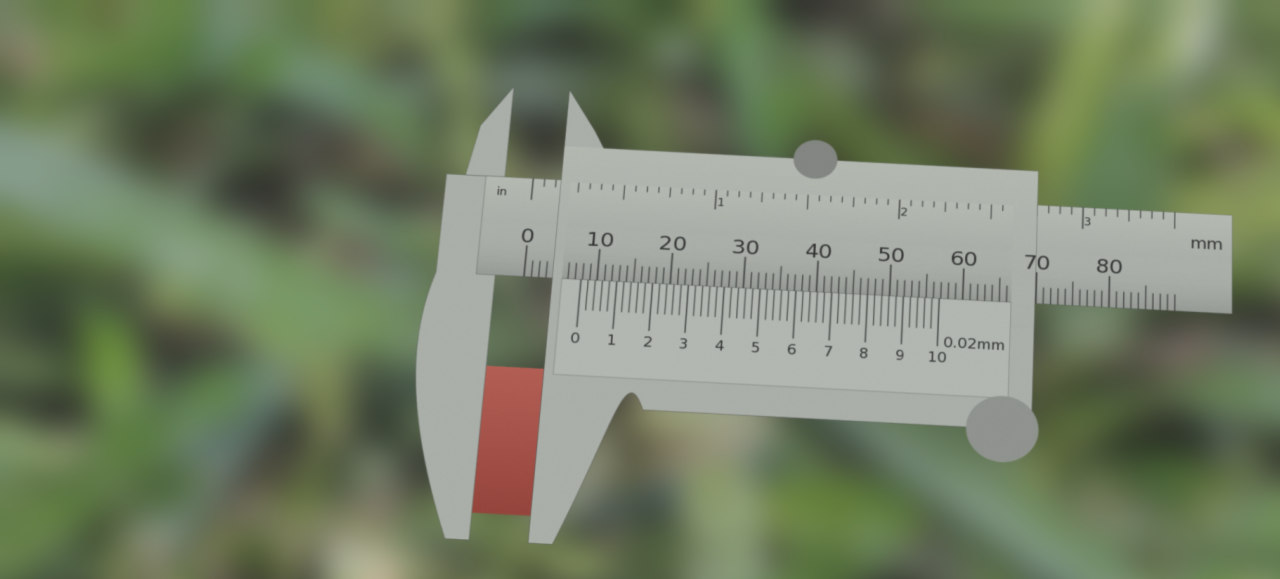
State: 7.8mm
